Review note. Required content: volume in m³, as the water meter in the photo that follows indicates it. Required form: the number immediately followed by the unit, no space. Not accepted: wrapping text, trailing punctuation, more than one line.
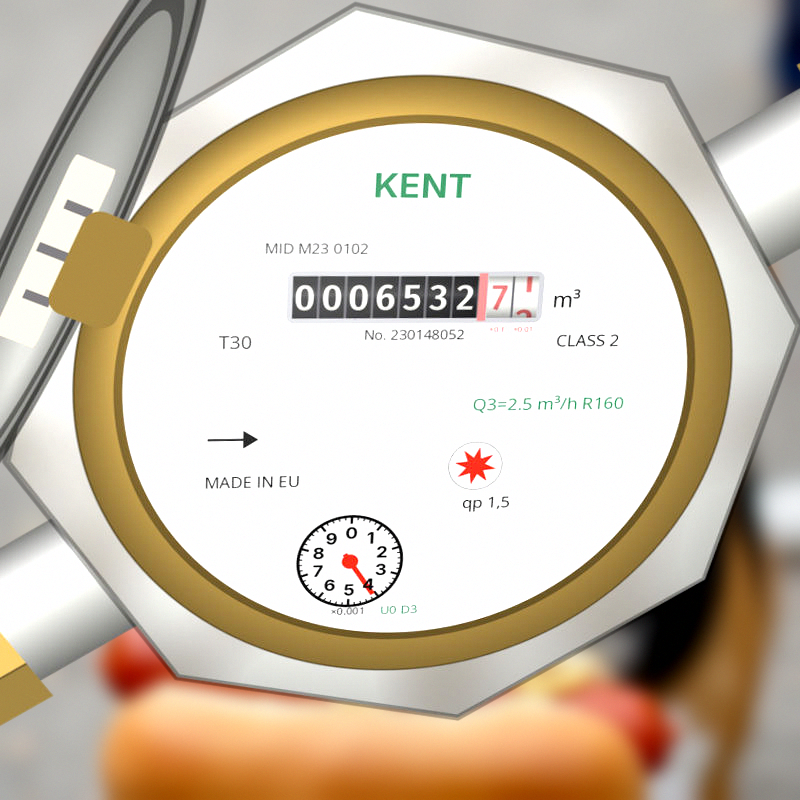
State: 6532.714m³
